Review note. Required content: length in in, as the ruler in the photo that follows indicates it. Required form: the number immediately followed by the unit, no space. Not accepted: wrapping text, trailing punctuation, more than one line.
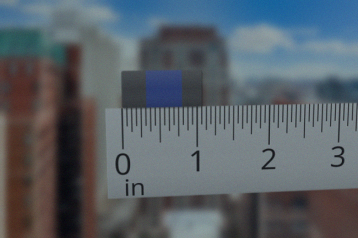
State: 1.0625in
